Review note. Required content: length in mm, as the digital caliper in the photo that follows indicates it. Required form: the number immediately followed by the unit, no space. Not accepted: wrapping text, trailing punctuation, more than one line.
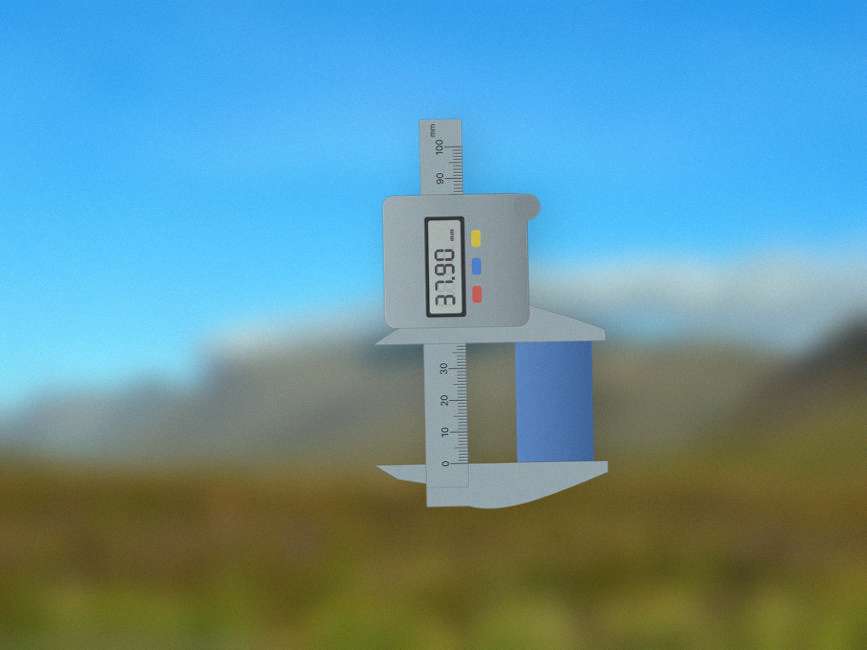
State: 37.90mm
